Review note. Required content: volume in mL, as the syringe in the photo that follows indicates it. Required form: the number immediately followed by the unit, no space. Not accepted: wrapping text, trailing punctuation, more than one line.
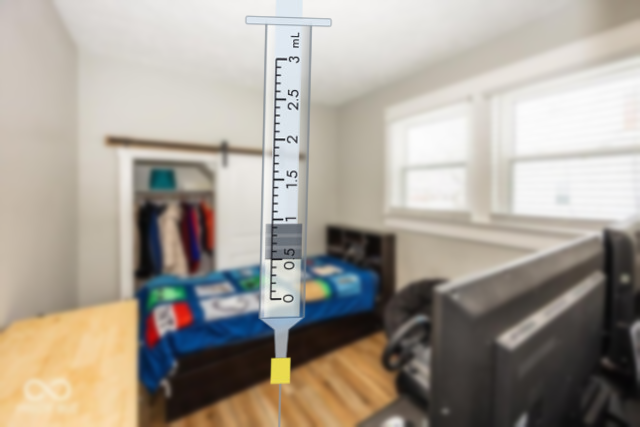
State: 0.5mL
